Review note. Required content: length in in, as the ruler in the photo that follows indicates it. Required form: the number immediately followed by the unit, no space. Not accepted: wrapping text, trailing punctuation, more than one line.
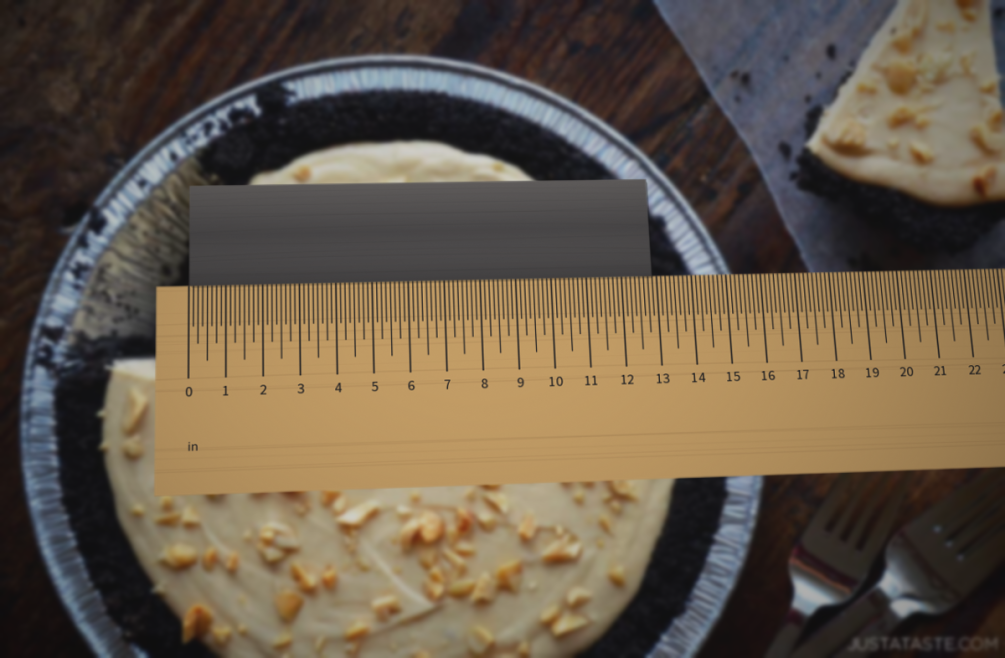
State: 12.875in
